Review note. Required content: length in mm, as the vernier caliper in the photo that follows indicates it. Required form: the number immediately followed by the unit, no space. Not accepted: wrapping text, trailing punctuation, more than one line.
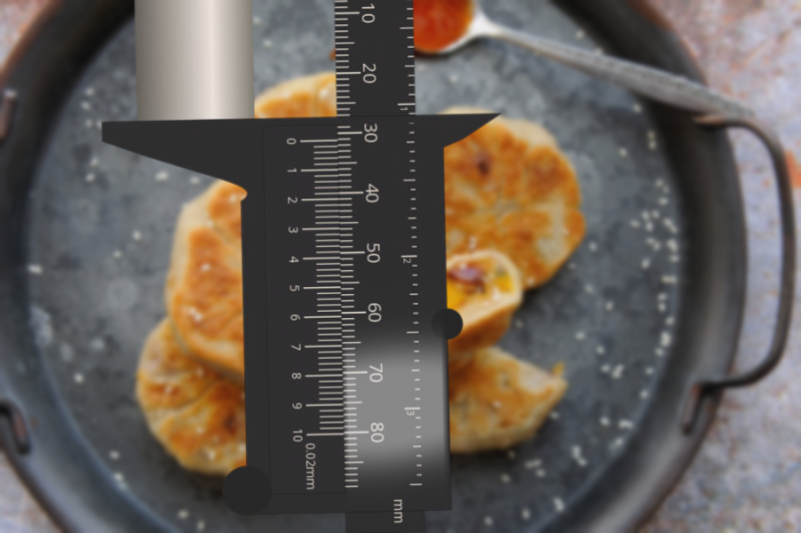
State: 31.2mm
